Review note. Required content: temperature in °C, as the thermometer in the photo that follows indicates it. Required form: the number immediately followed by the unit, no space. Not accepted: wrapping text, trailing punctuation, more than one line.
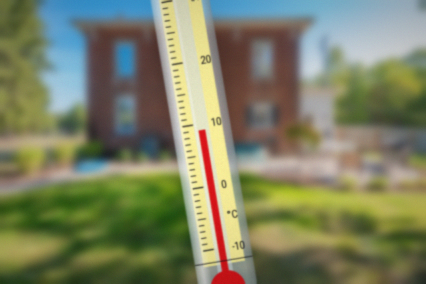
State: 9°C
